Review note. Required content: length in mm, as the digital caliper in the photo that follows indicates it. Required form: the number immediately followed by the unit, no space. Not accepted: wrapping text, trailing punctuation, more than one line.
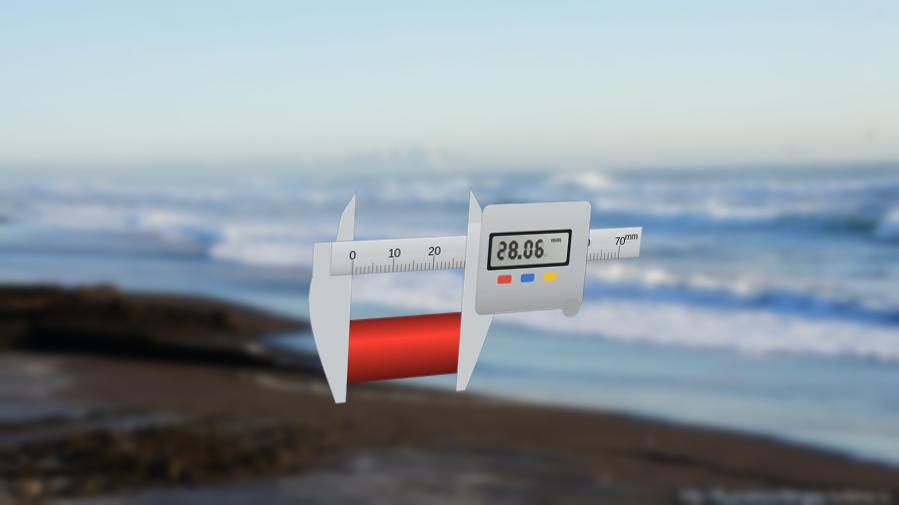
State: 28.06mm
